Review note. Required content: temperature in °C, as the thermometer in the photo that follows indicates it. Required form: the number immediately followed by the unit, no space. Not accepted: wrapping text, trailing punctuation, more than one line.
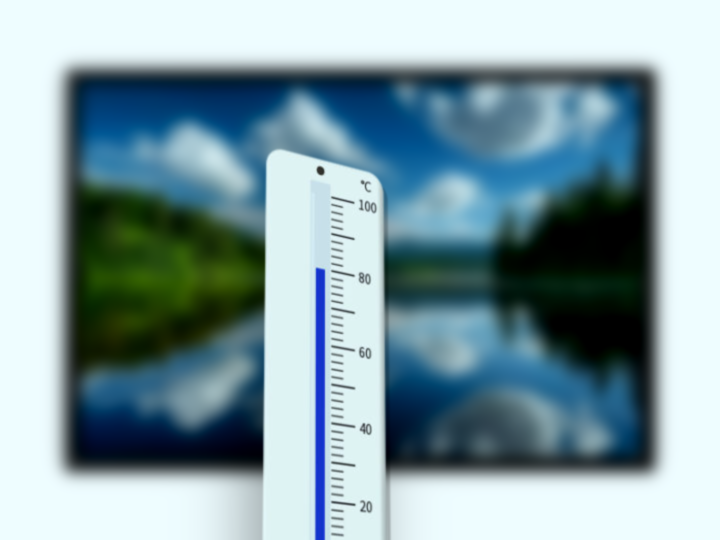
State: 80°C
